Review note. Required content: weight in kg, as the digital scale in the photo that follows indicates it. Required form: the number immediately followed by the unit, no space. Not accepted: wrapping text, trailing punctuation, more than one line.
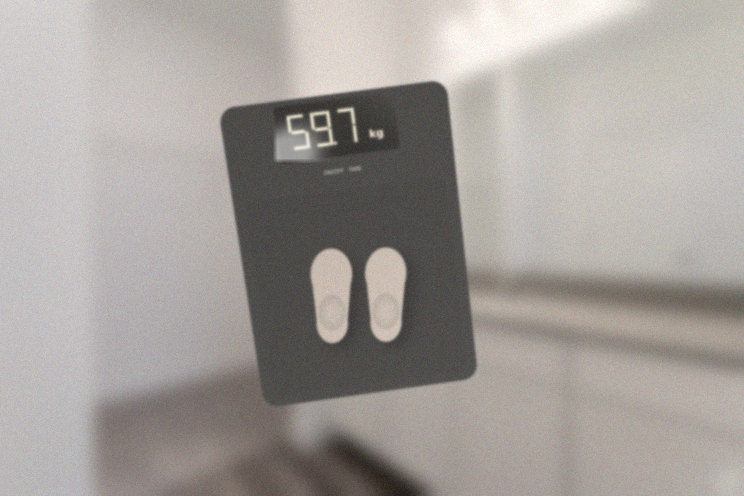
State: 59.7kg
